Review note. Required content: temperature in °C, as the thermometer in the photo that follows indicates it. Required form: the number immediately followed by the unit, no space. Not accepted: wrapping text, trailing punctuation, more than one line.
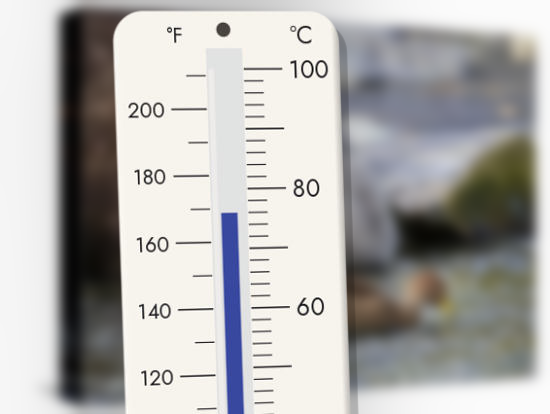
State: 76°C
